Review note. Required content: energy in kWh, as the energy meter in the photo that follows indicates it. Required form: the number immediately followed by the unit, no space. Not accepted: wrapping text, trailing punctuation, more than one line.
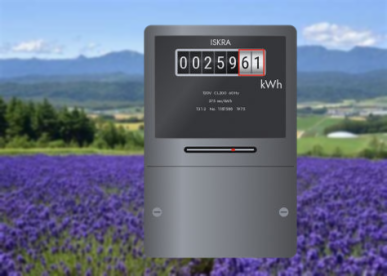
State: 259.61kWh
